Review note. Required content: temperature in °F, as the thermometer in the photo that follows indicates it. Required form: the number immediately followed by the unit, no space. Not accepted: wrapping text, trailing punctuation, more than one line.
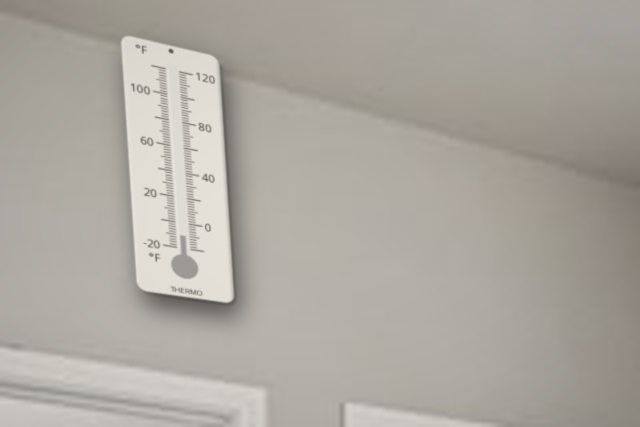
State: -10°F
